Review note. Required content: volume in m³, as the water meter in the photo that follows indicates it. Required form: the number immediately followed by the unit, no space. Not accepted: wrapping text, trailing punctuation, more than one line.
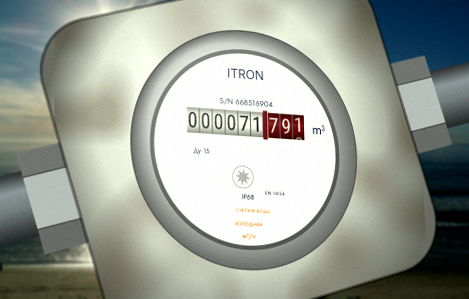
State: 71.791m³
